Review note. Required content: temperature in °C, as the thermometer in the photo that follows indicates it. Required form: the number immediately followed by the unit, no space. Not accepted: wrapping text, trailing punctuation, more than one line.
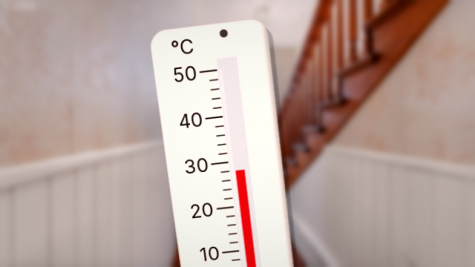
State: 28°C
